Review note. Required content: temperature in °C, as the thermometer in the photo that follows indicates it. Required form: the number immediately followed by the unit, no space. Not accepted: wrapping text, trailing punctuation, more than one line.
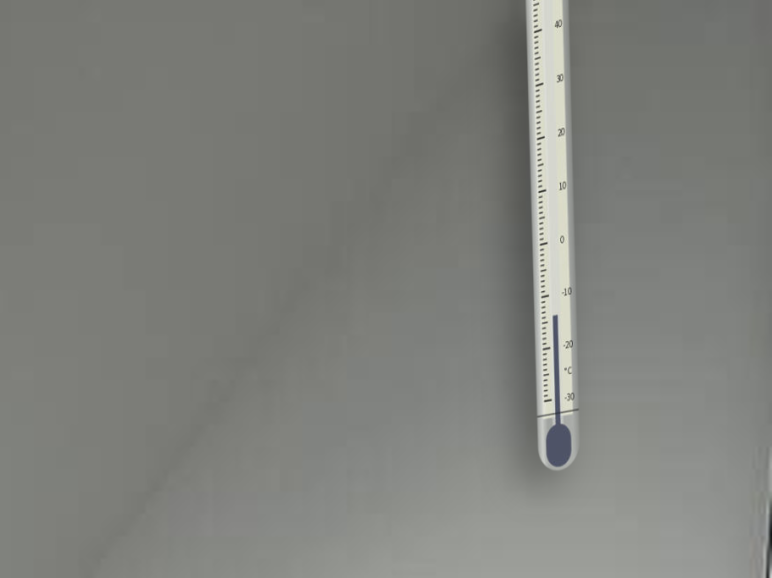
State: -14°C
